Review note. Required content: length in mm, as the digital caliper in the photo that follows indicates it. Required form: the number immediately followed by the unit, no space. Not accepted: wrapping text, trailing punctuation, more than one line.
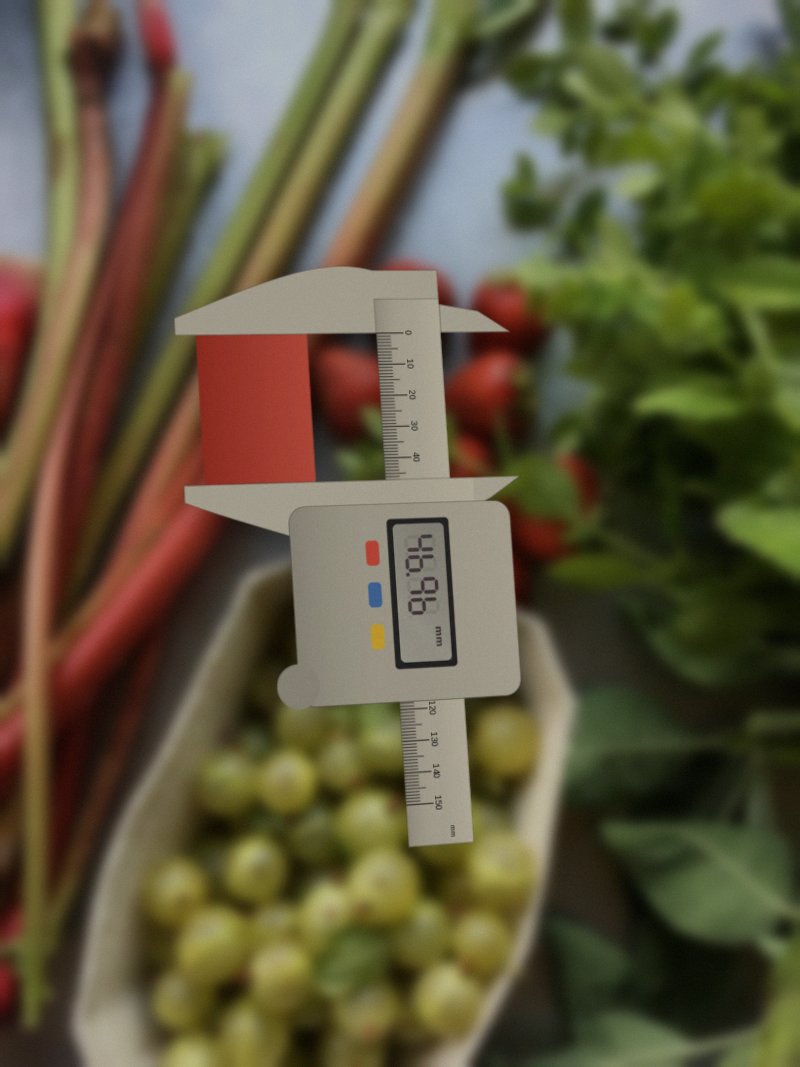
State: 46.96mm
